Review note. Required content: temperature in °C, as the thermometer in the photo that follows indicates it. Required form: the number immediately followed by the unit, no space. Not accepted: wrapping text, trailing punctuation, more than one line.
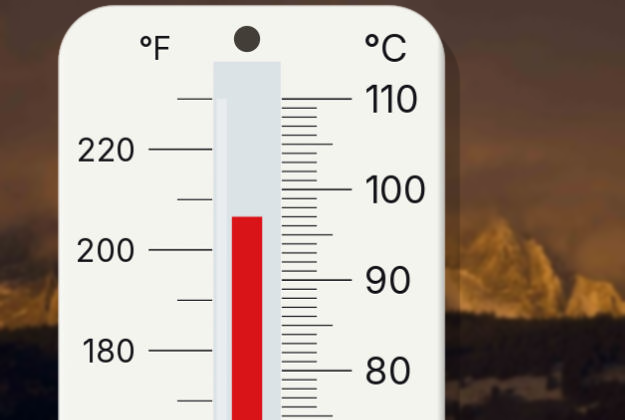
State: 97°C
